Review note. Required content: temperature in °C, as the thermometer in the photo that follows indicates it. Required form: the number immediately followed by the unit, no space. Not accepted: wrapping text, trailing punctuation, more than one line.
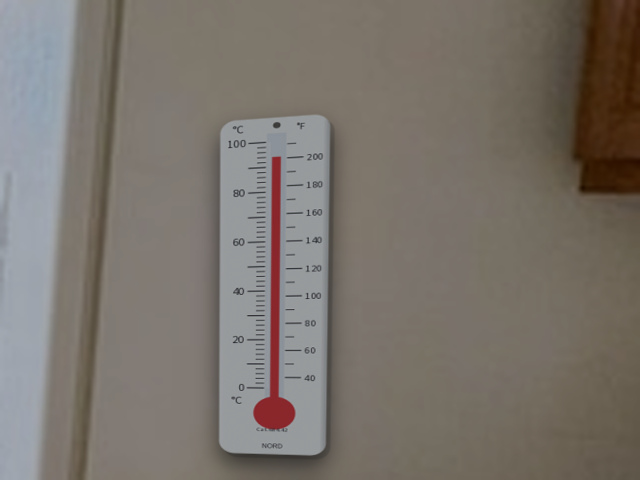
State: 94°C
